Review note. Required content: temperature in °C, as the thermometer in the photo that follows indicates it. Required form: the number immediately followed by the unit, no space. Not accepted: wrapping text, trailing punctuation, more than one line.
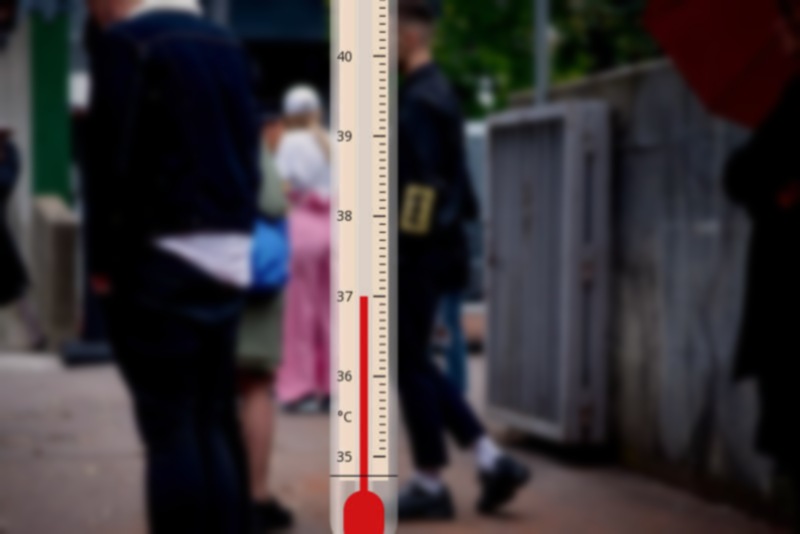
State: 37°C
